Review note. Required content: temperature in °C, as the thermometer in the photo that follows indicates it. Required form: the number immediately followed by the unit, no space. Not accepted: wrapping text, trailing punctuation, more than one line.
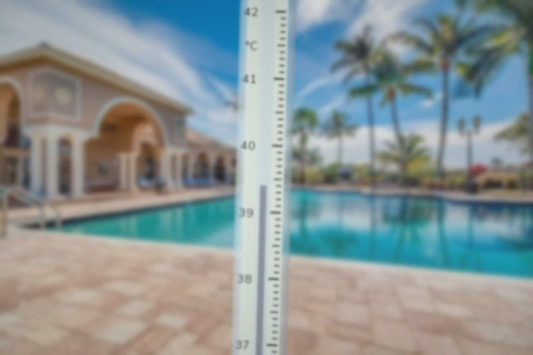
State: 39.4°C
